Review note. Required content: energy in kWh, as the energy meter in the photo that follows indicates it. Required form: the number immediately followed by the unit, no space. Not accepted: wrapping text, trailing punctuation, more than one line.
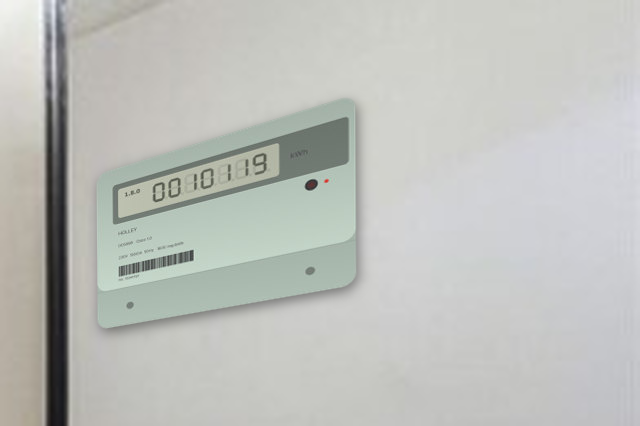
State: 10119kWh
